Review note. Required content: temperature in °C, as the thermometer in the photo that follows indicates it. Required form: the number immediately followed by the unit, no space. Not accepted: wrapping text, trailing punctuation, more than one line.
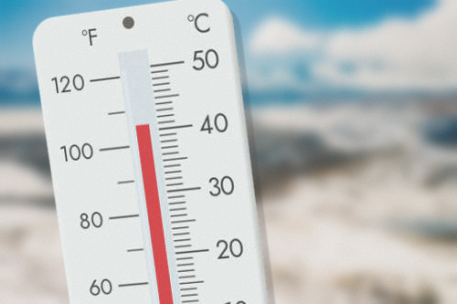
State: 41°C
